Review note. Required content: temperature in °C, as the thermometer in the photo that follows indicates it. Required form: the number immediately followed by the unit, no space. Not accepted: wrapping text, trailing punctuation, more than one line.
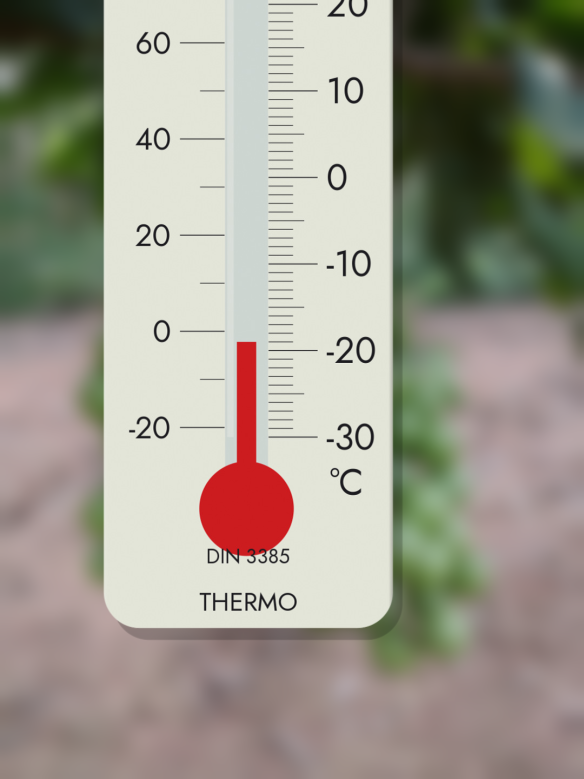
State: -19°C
